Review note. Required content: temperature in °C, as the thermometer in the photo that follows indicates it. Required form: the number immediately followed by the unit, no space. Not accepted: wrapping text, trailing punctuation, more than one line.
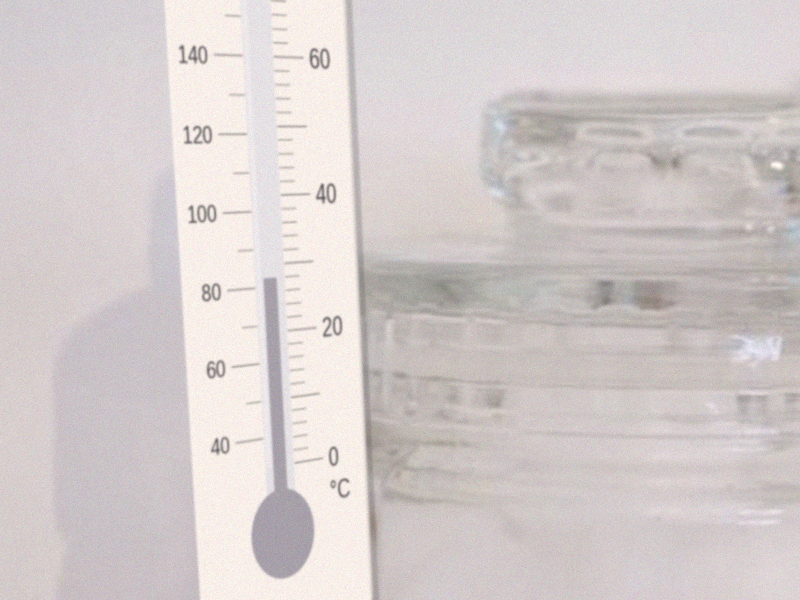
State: 28°C
